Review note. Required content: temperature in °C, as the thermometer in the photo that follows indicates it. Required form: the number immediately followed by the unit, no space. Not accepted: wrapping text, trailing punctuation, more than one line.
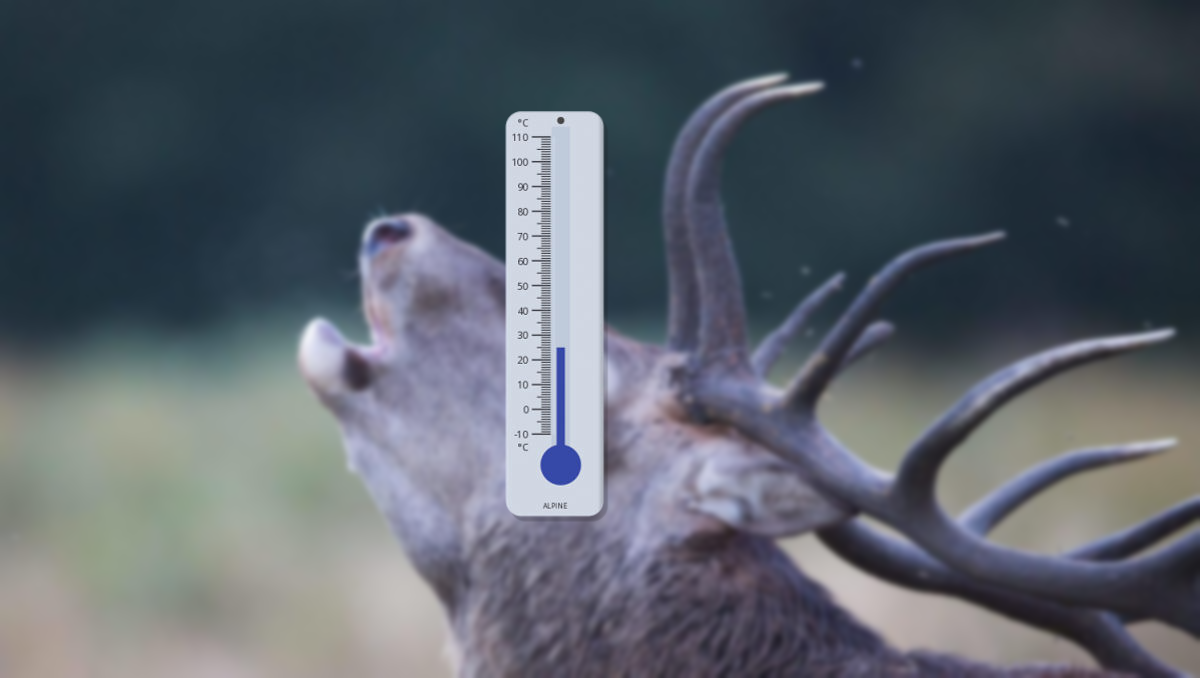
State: 25°C
